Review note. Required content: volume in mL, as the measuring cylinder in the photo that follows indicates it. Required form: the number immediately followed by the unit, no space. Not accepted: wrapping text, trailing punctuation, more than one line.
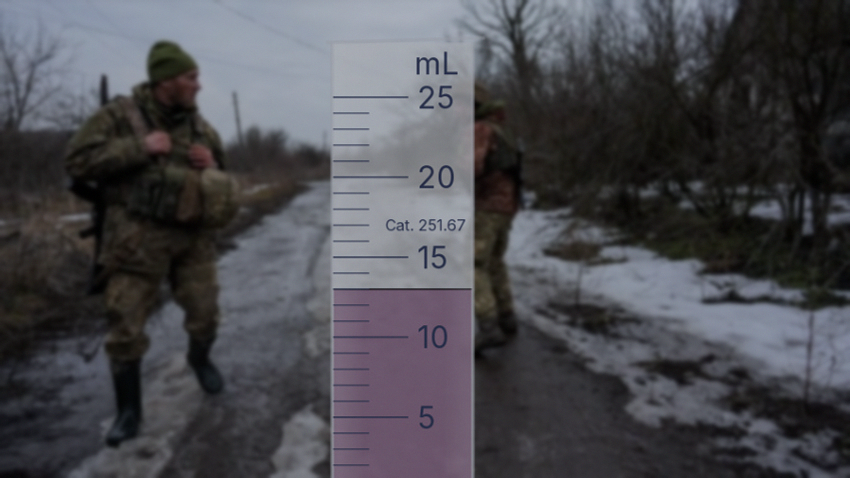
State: 13mL
